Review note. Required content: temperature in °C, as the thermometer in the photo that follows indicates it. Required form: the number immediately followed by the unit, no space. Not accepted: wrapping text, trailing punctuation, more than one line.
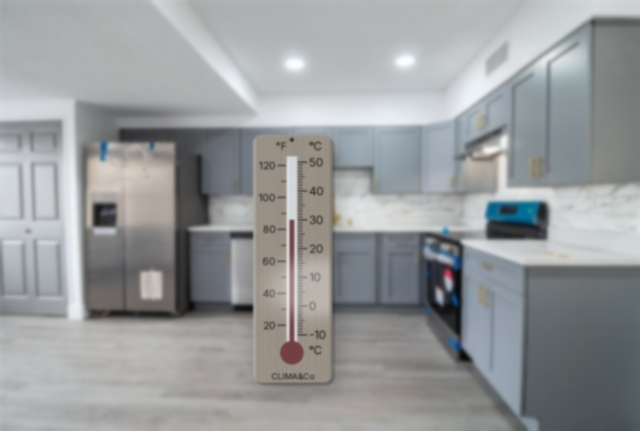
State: 30°C
